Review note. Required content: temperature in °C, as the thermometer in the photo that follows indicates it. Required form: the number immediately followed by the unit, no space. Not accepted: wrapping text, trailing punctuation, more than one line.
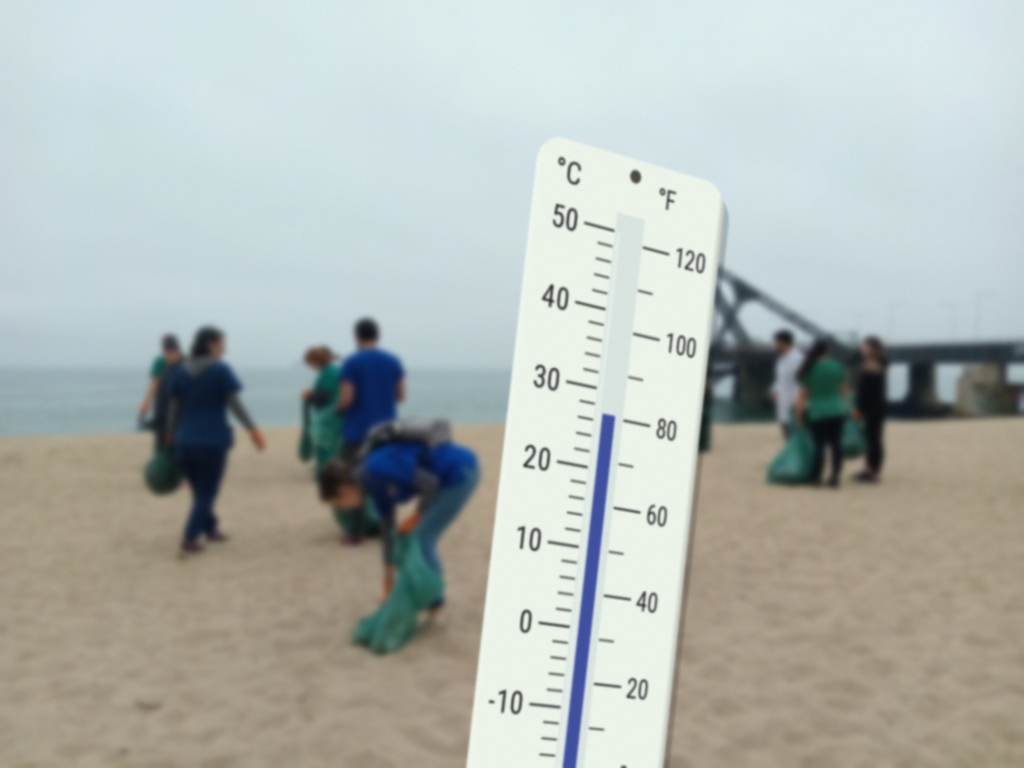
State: 27°C
